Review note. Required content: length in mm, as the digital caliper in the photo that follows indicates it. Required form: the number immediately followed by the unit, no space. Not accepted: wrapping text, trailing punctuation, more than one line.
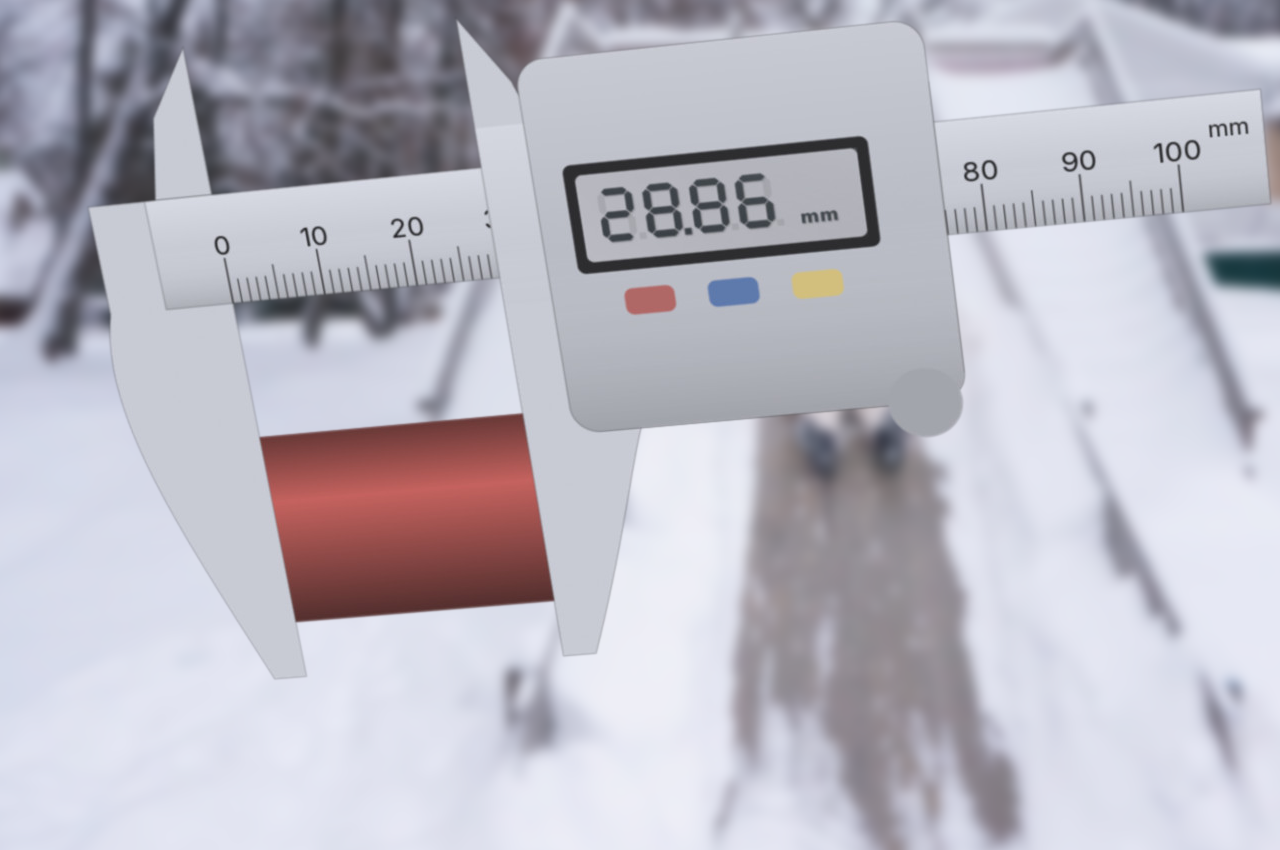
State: 28.86mm
